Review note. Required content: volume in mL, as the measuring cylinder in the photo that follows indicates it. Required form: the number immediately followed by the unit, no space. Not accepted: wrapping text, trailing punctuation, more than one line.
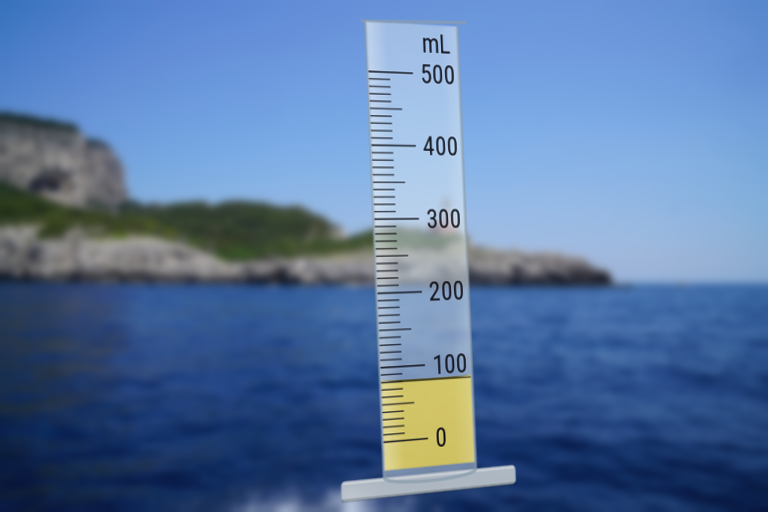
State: 80mL
